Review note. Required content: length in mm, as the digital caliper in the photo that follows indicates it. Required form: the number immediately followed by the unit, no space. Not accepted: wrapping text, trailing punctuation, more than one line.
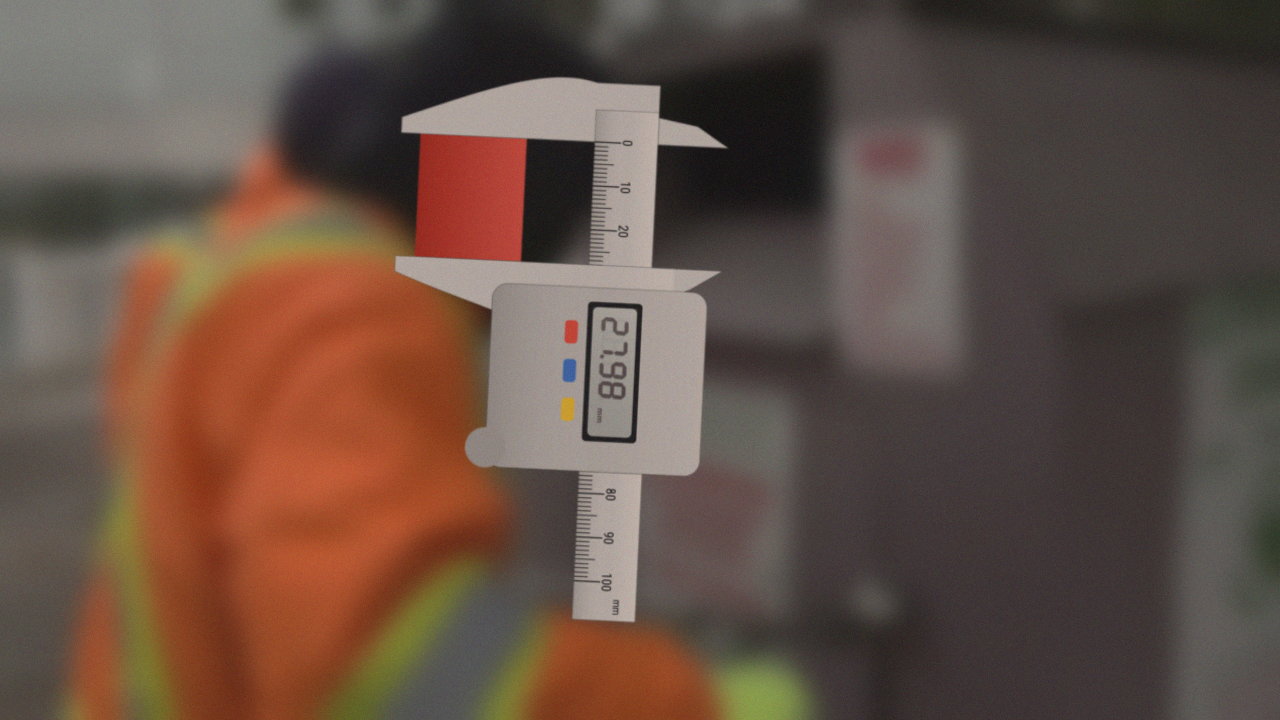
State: 27.98mm
